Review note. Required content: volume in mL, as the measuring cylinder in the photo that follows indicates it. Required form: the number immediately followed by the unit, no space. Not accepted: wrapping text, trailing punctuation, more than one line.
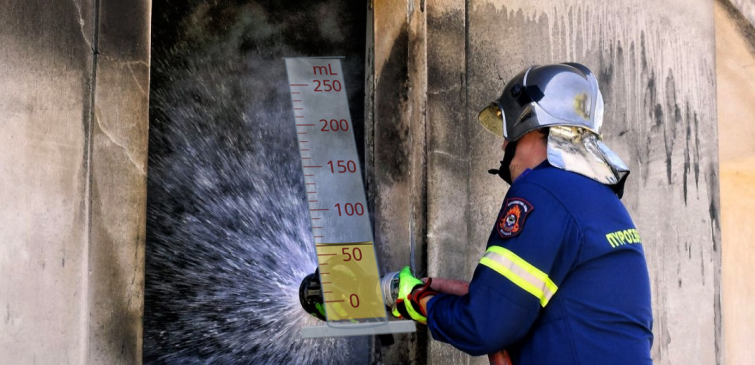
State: 60mL
